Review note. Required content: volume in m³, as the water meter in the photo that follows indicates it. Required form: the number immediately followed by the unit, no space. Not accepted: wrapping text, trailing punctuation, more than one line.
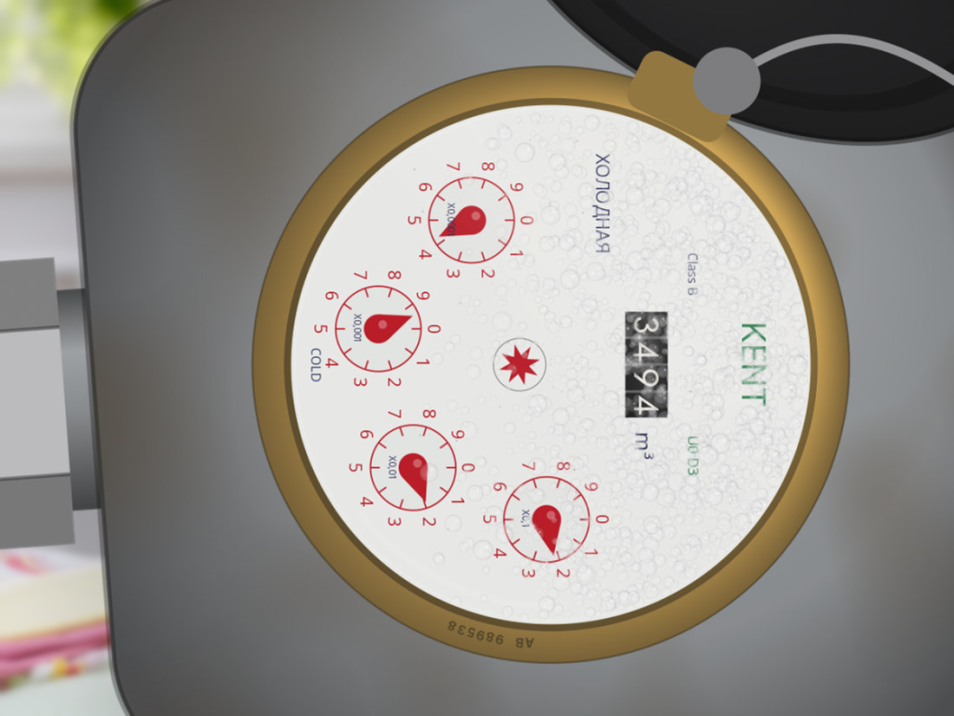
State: 3494.2194m³
